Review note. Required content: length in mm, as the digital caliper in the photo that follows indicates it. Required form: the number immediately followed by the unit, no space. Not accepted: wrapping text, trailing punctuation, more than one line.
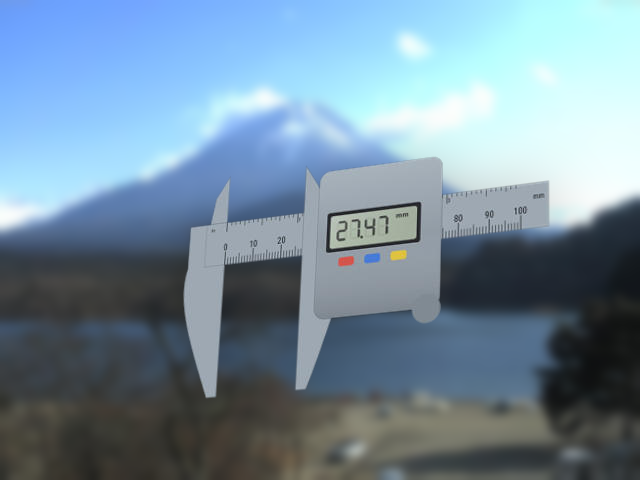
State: 27.47mm
